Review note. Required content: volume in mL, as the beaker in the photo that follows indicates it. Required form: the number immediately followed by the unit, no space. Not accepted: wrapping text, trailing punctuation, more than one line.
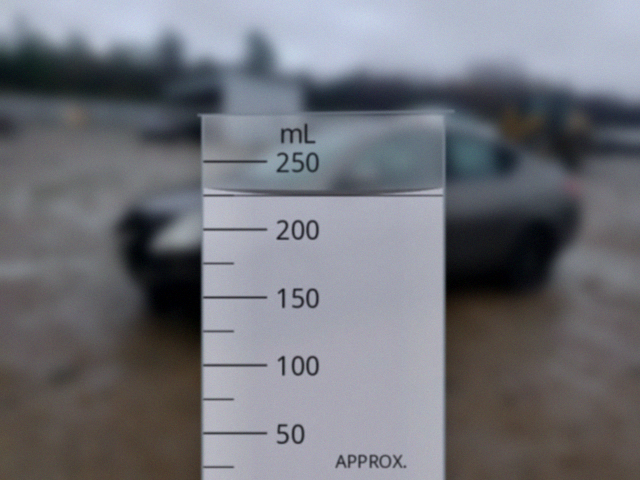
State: 225mL
